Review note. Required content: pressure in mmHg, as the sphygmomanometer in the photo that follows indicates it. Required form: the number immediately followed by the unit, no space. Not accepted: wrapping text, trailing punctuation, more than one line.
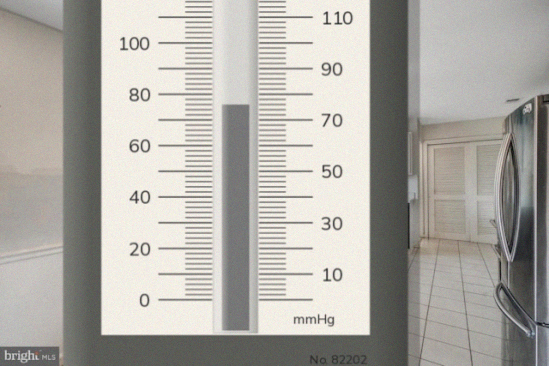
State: 76mmHg
